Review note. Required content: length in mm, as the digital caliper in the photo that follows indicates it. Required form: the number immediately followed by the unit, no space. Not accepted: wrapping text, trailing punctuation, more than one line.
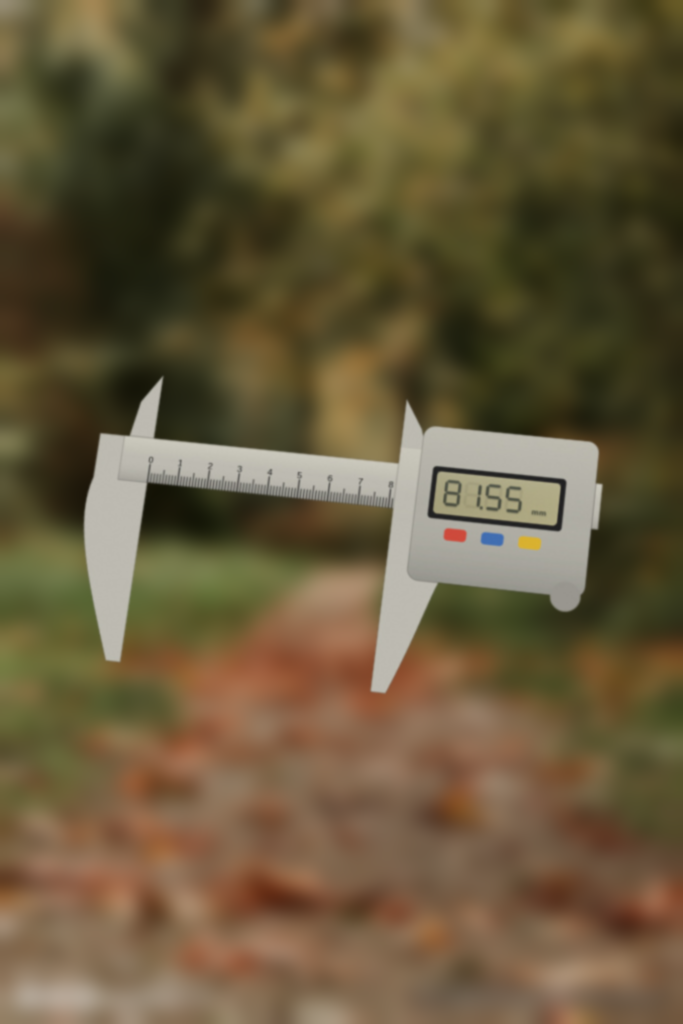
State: 81.55mm
